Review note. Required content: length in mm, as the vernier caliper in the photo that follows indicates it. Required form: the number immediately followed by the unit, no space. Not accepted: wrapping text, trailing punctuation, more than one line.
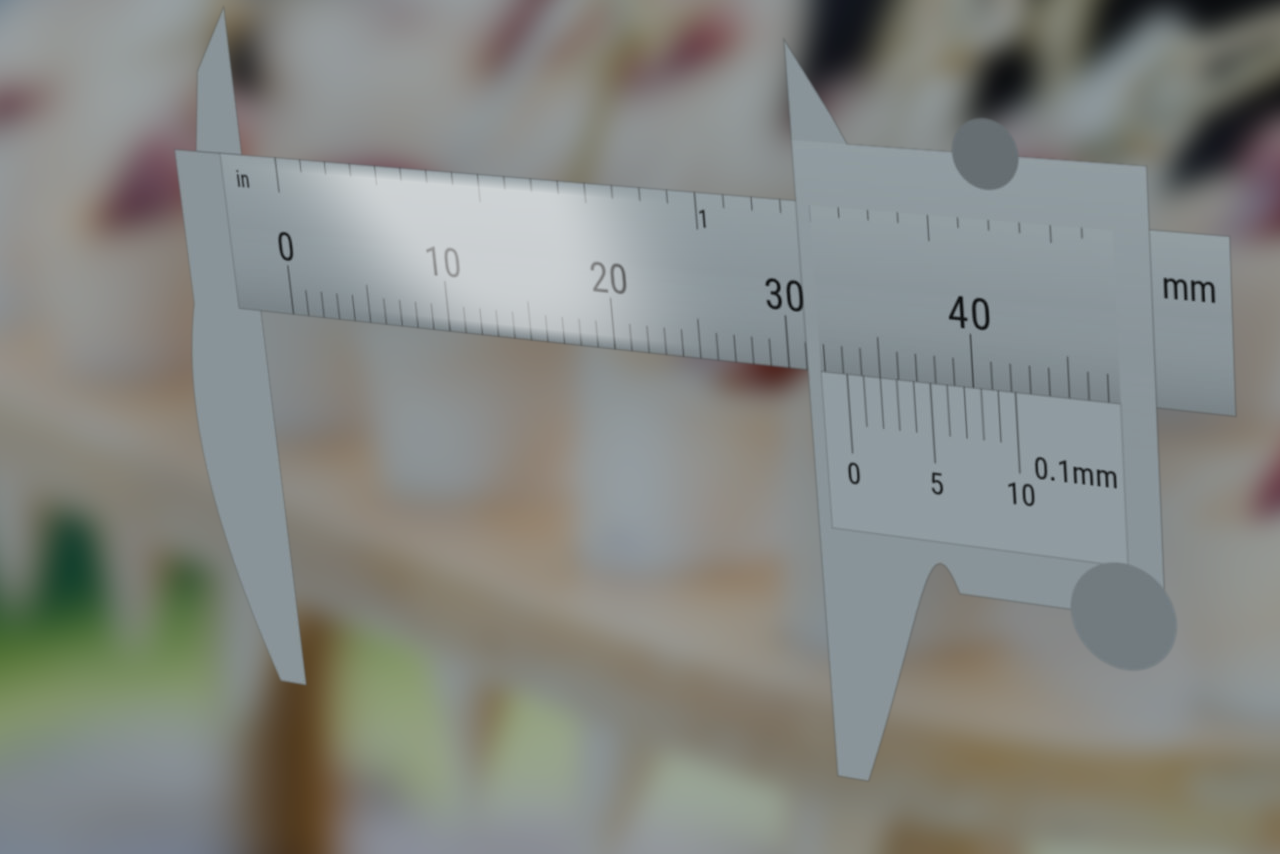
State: 33.2mm
